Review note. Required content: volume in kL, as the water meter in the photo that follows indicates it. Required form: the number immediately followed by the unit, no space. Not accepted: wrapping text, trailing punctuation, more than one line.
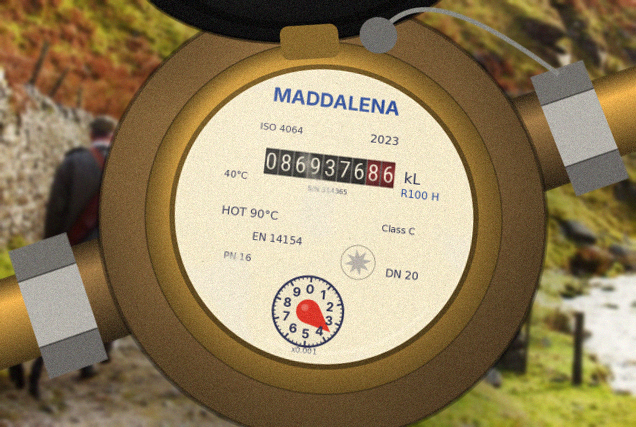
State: 869376.863kL
